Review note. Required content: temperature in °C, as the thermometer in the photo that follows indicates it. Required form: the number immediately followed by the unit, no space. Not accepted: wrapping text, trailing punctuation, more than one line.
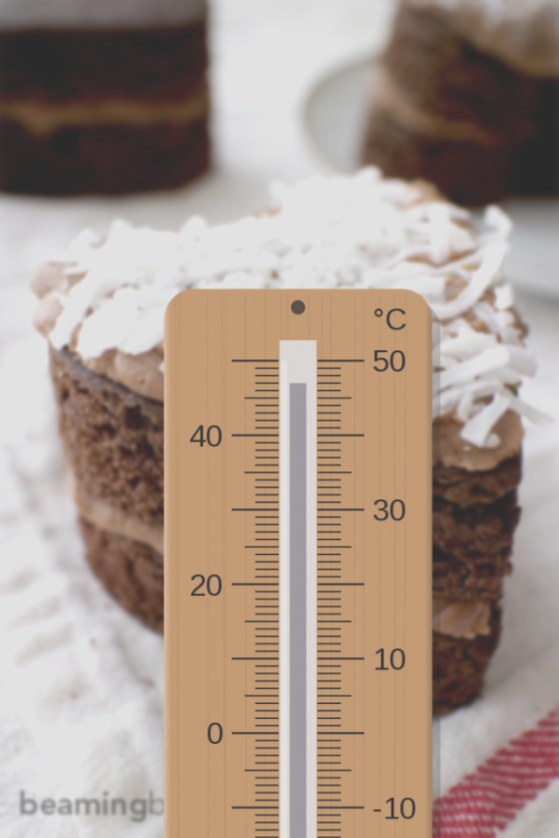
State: 47°C
